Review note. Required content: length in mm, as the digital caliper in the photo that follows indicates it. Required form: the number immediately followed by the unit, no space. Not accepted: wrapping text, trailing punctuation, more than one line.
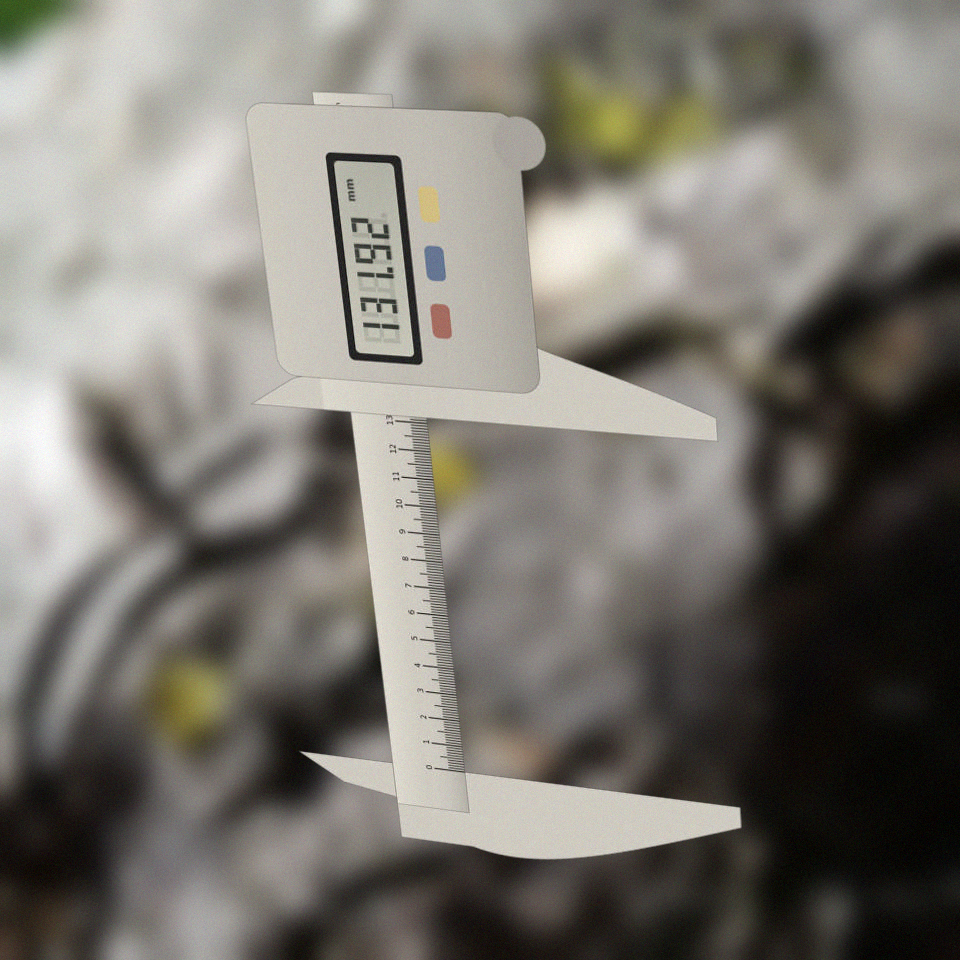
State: 131.92mm
